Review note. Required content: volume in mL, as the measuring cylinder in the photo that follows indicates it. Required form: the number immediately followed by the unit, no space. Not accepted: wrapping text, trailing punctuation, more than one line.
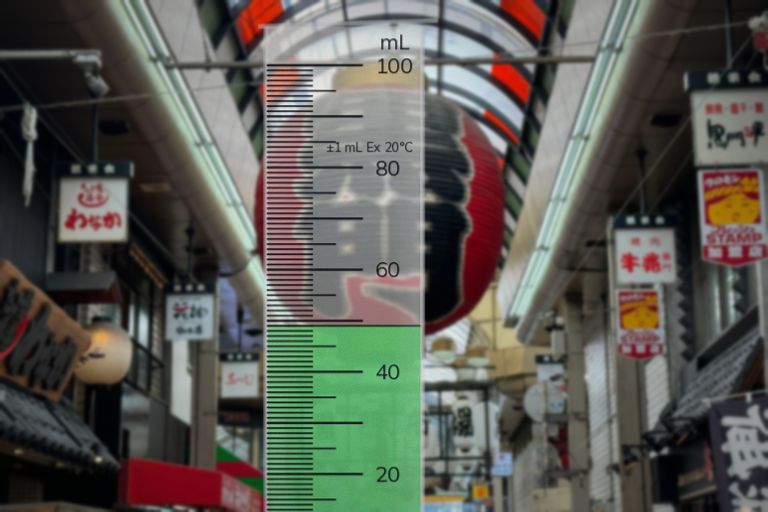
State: 49mL
